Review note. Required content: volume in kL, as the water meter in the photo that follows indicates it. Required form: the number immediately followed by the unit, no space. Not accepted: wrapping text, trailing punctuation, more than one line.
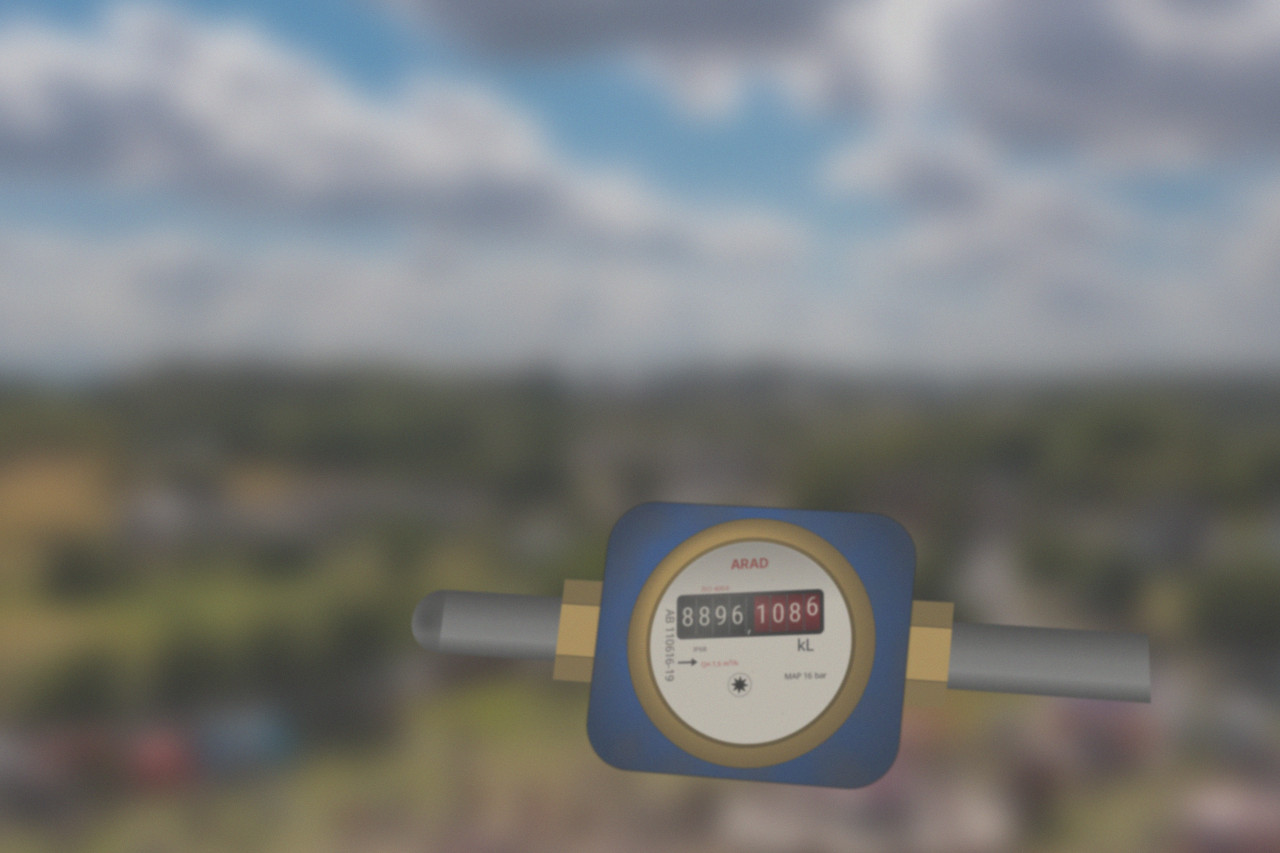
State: 8896.1086kL
